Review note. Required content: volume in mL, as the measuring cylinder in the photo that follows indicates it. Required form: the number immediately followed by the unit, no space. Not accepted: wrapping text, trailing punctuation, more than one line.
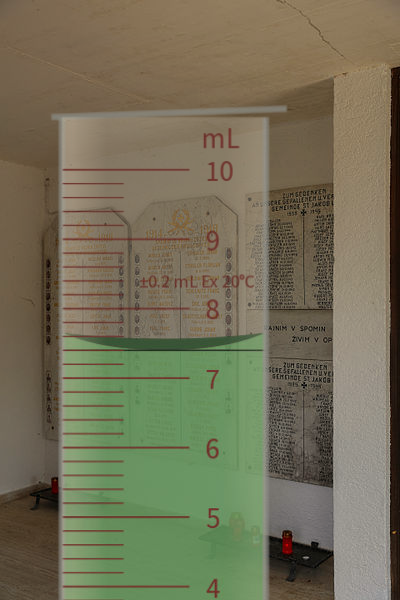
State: 7.4mL
